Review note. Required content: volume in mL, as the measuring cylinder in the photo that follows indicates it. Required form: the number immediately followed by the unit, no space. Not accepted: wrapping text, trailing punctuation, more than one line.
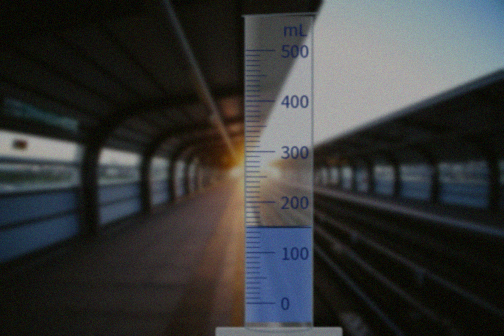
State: 150mL
